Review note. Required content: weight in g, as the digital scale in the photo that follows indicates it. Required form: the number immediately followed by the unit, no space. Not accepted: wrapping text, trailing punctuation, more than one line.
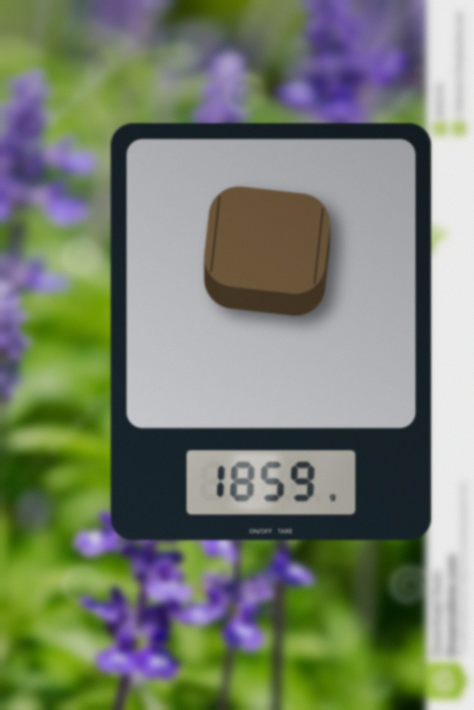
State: 1859g
